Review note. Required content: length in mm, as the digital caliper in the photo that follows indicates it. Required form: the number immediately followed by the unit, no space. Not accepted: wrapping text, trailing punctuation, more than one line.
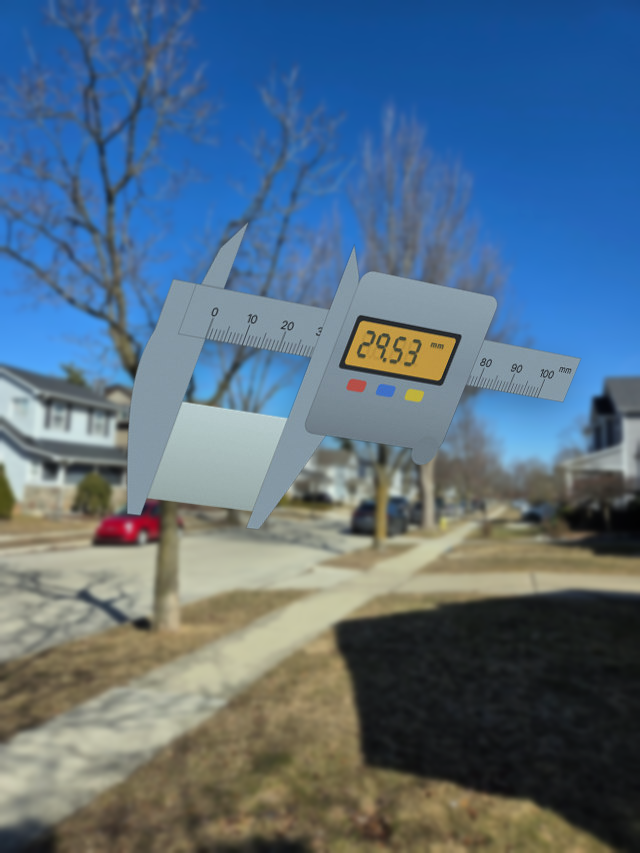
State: 29.53mm
